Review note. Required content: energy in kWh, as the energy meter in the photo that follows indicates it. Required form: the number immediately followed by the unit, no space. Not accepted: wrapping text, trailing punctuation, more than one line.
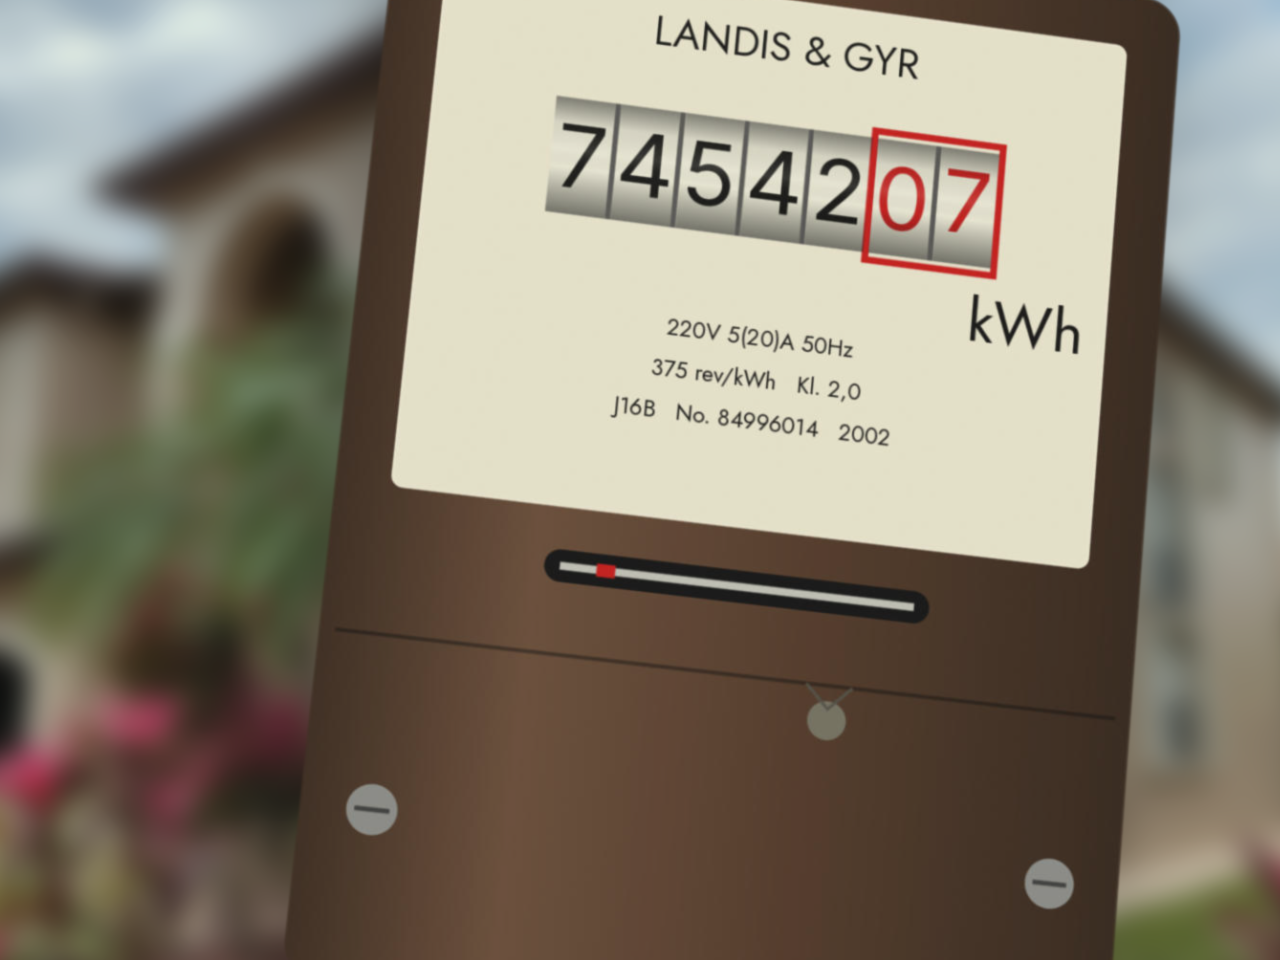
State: 74542.07kWh
